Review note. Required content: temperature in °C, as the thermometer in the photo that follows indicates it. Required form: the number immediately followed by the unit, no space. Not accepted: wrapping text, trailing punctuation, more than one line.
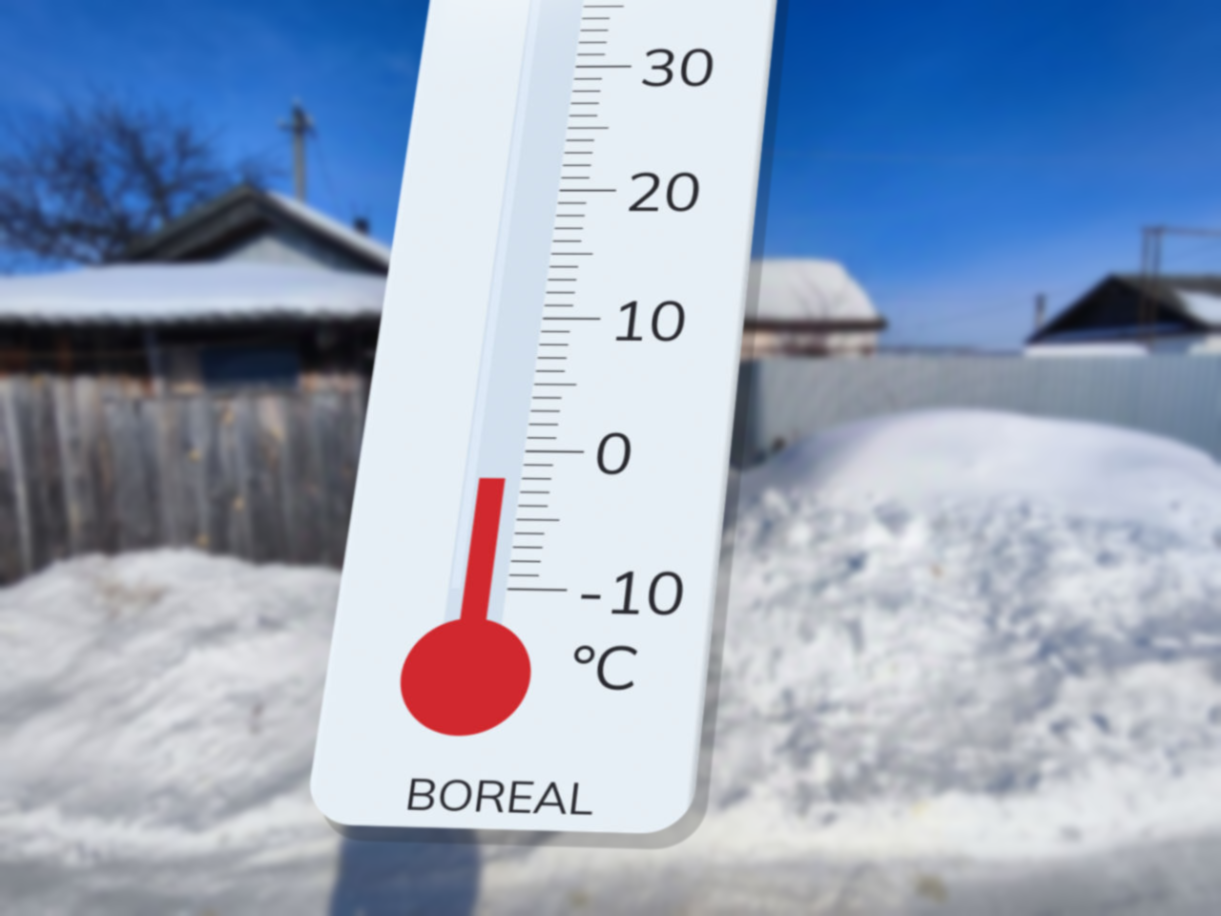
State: -2°C
